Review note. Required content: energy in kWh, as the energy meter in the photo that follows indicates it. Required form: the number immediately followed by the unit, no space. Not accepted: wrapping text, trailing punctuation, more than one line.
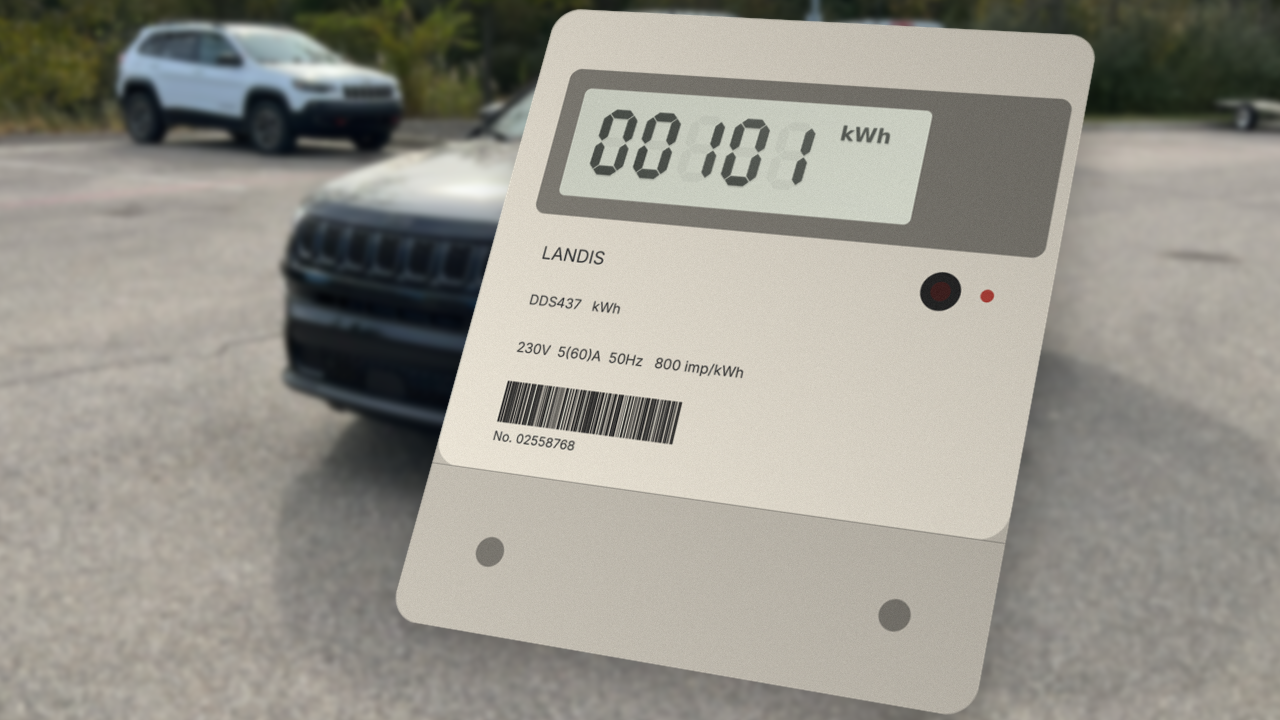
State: 101kWh
